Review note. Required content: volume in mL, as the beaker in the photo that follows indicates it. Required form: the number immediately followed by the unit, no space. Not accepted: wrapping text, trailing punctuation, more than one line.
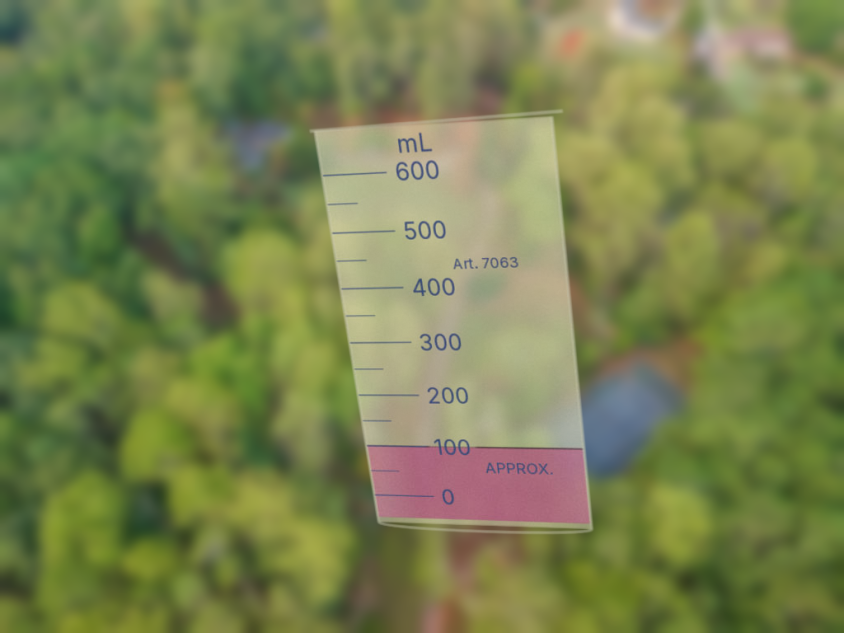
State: 100mL
